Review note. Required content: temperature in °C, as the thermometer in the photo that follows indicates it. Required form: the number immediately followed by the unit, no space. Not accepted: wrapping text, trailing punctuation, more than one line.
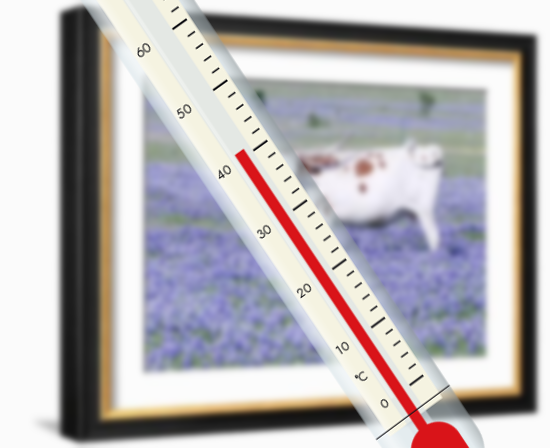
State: 41°C
